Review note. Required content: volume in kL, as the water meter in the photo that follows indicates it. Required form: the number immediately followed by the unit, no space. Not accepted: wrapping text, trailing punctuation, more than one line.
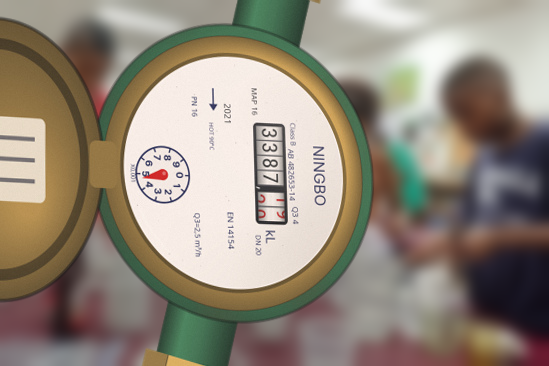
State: 3387.194kL
